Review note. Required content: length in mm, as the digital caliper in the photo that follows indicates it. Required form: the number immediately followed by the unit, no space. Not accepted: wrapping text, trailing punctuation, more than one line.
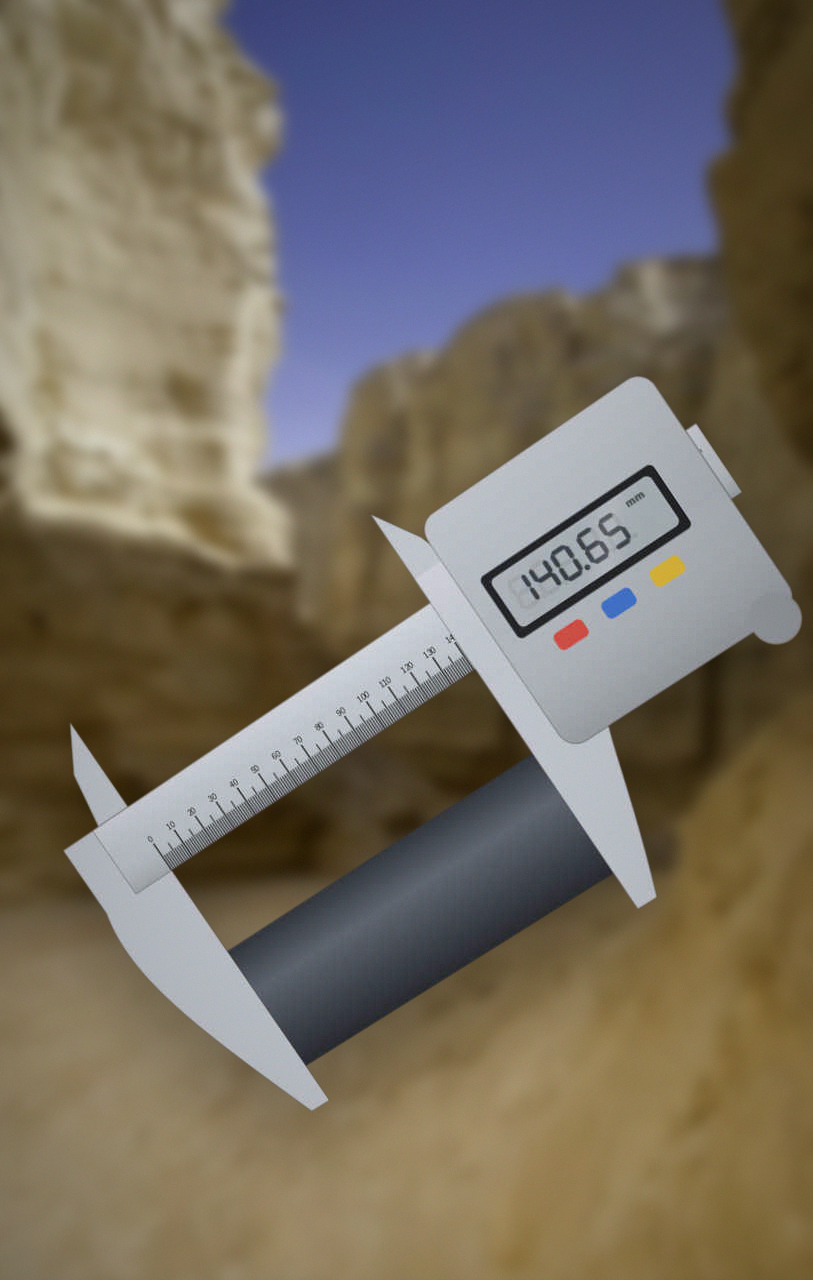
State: 140.65mm
